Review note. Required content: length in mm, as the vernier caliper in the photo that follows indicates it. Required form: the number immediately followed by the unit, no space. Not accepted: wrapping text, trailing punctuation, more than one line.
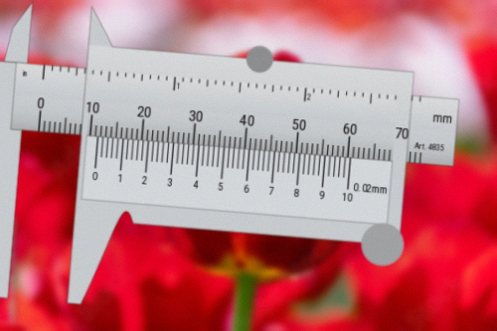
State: 11.5mm
